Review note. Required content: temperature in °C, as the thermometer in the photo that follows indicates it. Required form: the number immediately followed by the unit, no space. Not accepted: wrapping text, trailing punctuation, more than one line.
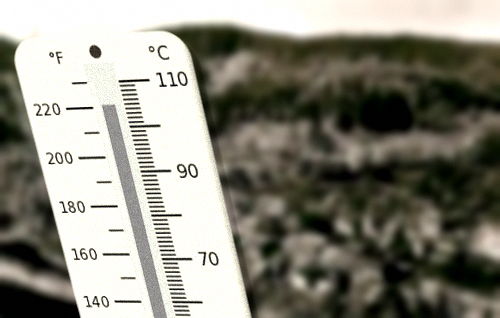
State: 105°C
